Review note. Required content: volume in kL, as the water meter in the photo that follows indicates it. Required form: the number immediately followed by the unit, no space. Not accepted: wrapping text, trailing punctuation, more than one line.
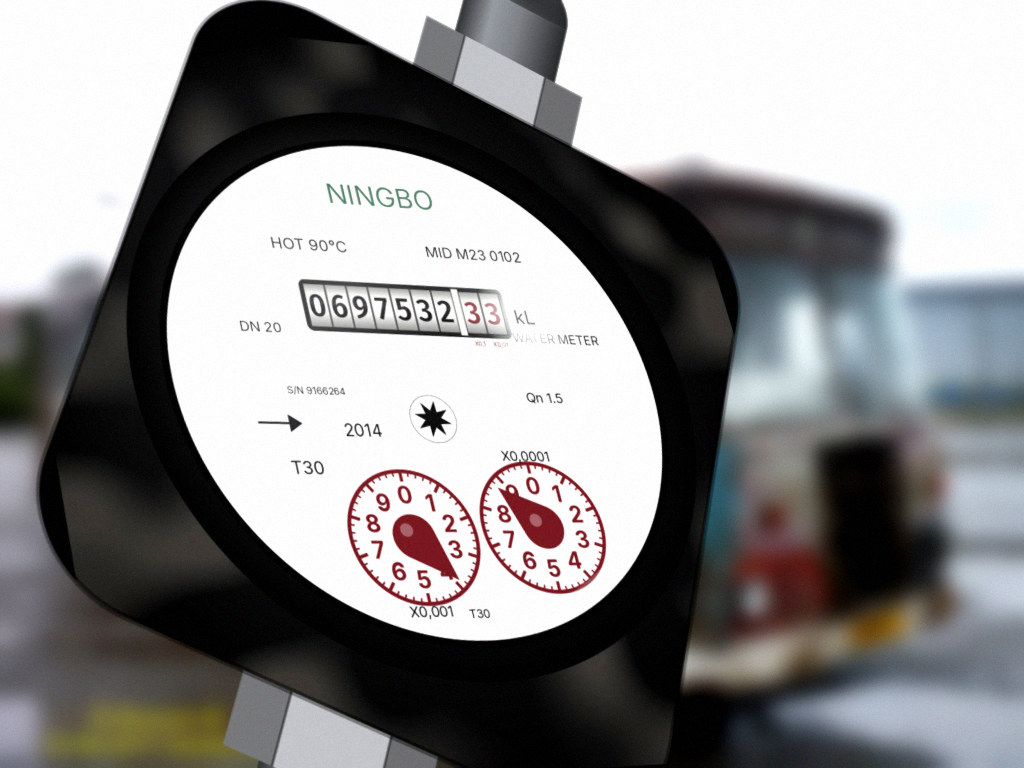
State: 697532.3338kL
